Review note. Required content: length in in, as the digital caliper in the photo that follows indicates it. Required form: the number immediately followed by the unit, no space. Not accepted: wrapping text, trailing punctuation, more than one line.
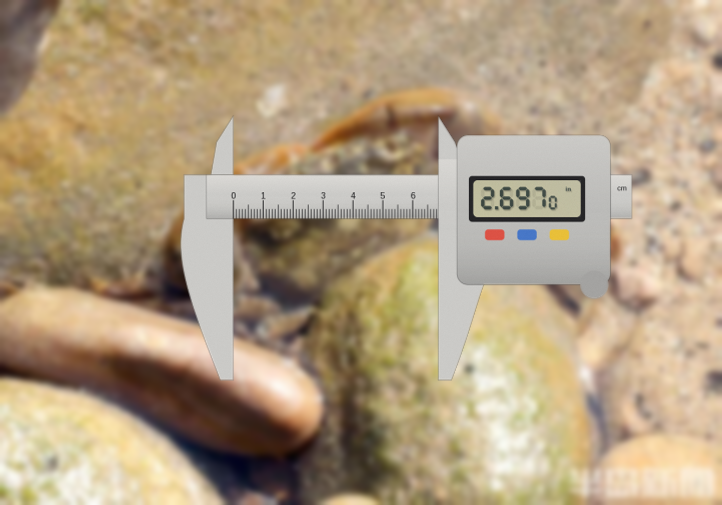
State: 2.6970in
